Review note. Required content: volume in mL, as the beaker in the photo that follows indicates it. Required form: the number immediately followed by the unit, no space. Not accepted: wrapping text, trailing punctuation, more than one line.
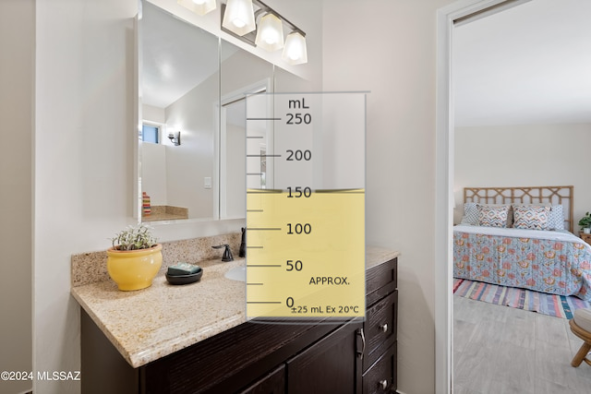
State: 150mL
